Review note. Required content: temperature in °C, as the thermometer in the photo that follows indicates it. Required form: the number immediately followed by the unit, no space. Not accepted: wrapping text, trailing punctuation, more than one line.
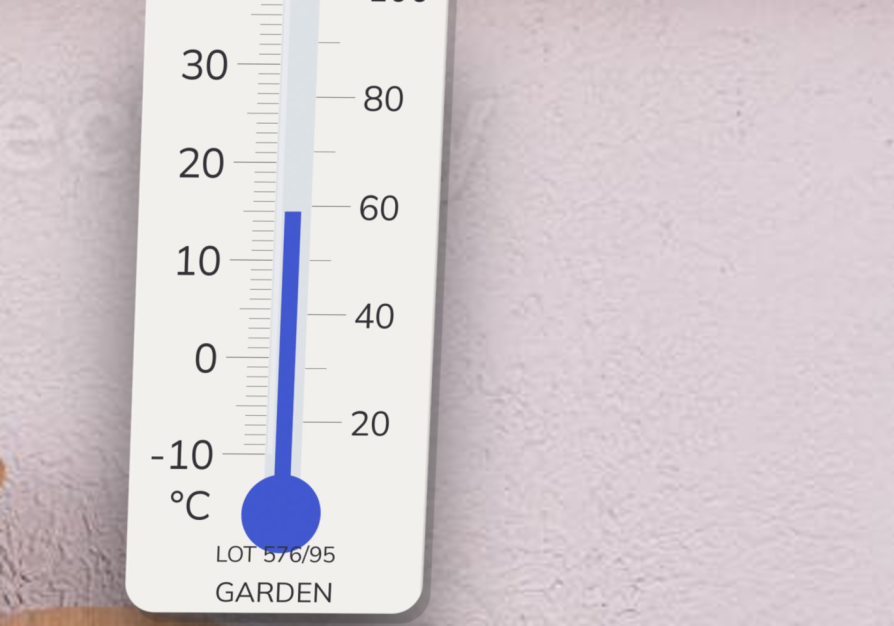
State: 15°C
